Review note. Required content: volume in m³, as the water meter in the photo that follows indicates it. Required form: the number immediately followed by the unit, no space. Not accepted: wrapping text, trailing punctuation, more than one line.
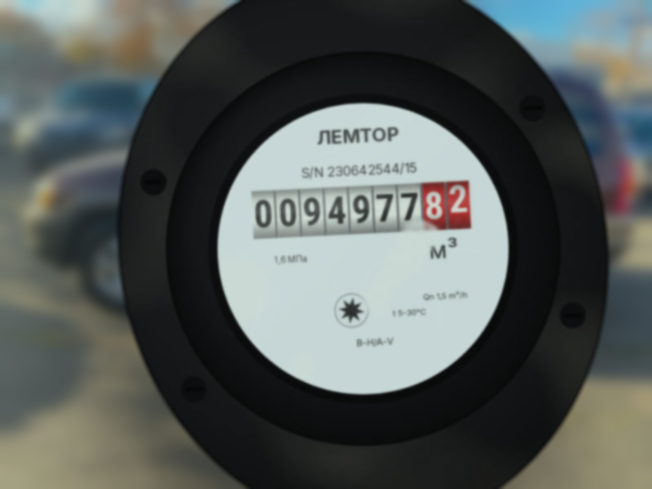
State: 94977.82m³
